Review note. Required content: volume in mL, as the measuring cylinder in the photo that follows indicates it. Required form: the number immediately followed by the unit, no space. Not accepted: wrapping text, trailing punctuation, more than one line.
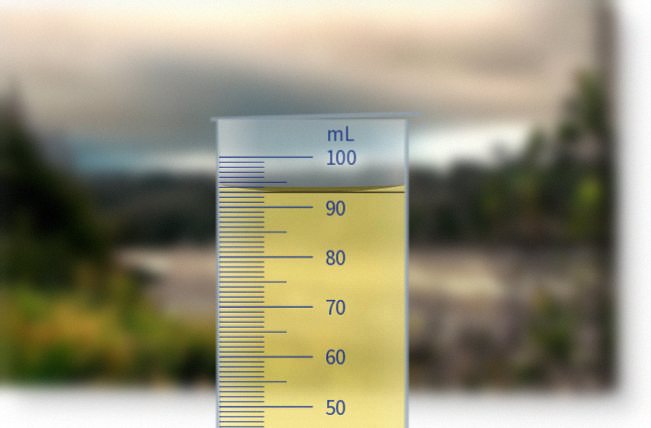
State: 93mL
